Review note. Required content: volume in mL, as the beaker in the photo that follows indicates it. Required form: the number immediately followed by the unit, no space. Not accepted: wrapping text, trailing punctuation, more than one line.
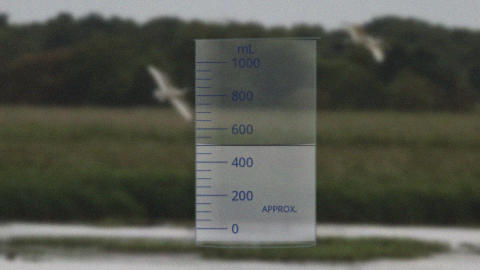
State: 500mL
